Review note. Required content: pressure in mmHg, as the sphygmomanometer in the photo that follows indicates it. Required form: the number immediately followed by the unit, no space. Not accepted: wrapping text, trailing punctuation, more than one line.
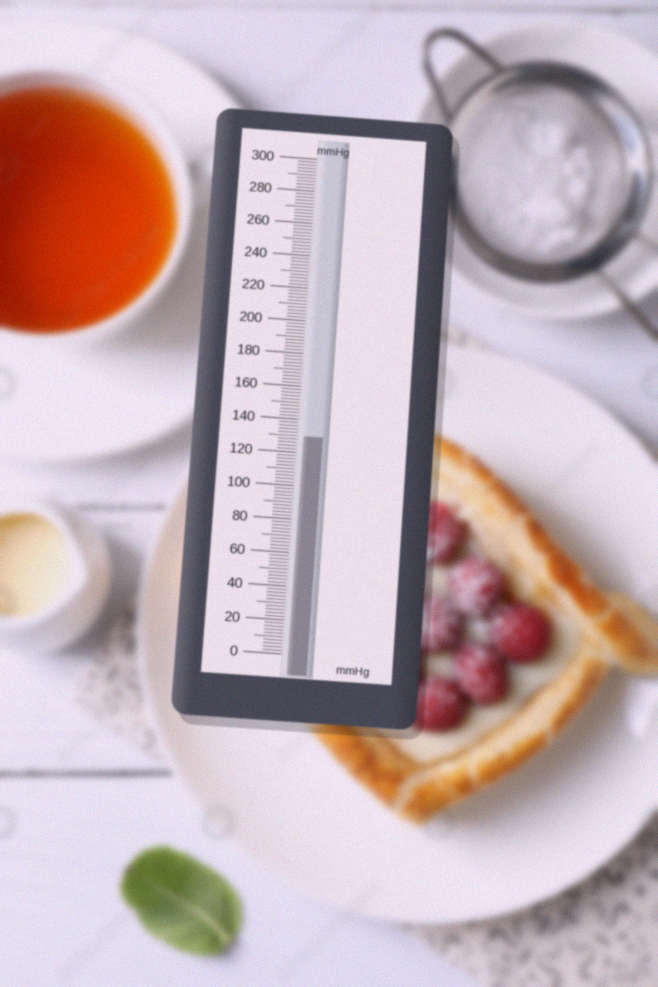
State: 130mmHg
